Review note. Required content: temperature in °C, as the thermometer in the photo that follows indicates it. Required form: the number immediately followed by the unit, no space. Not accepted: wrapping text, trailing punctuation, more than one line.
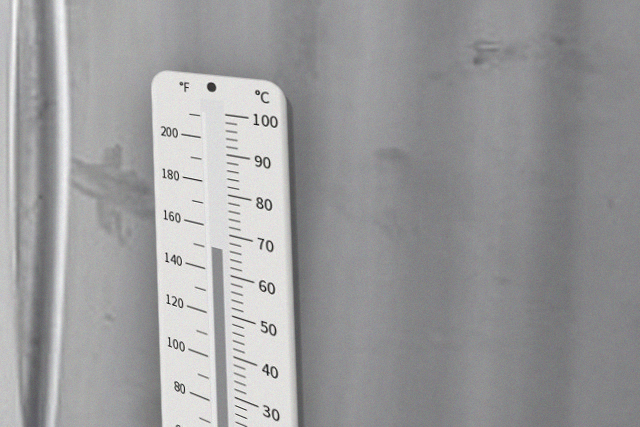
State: 66°C
